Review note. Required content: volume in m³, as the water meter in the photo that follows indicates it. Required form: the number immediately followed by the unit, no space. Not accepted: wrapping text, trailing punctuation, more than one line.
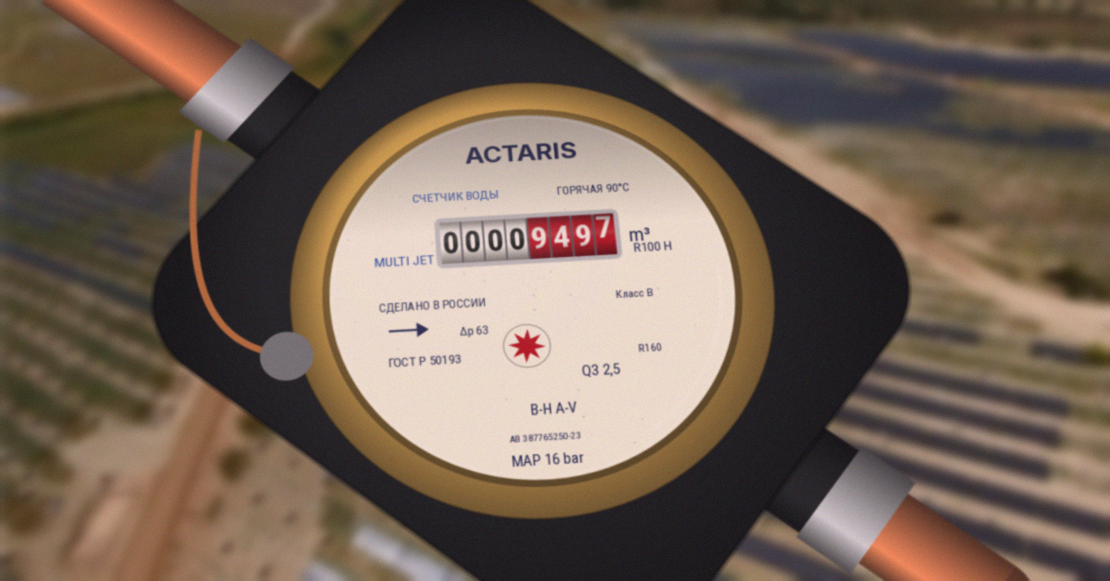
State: 0.9497m³
